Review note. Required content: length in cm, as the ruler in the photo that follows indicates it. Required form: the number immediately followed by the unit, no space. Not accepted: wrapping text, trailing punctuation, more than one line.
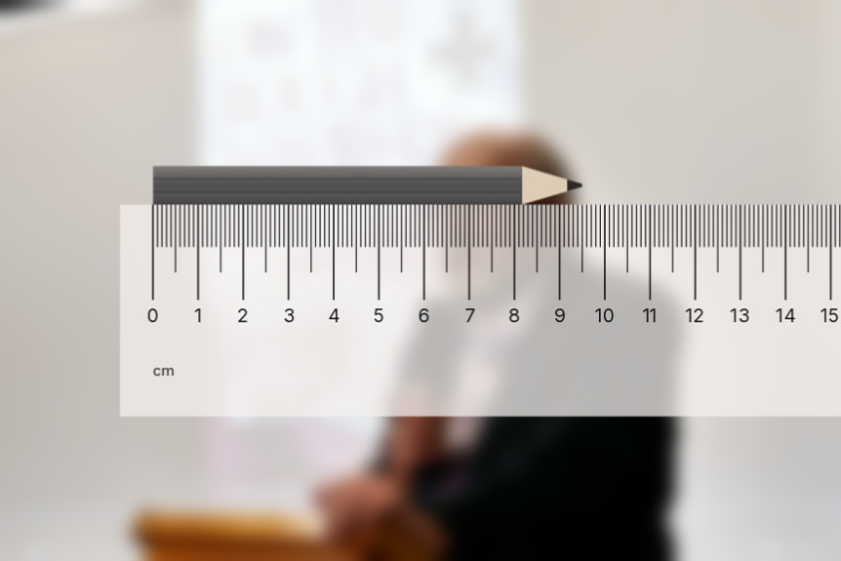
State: 9.5cm
